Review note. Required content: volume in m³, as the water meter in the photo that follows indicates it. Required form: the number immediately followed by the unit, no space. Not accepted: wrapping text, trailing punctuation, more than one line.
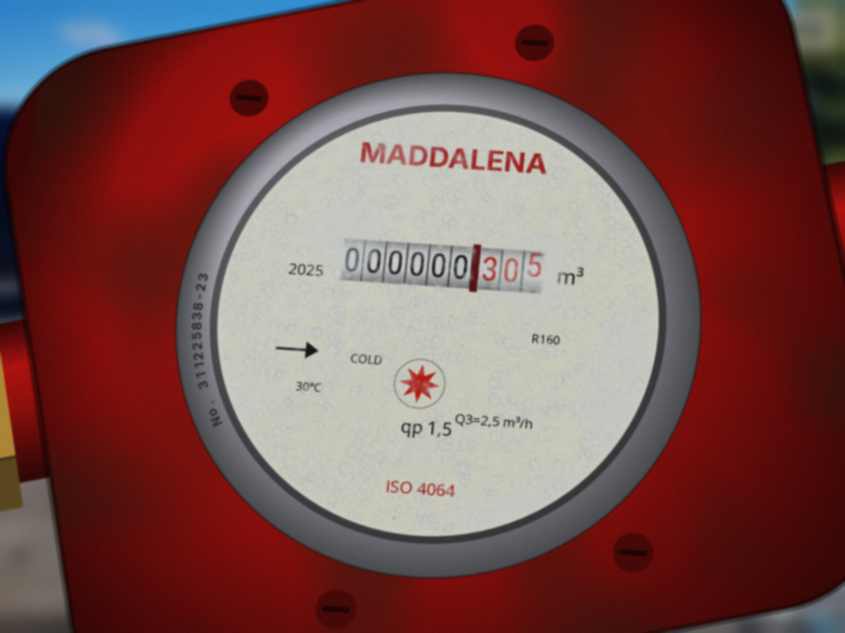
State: 0.305m³
